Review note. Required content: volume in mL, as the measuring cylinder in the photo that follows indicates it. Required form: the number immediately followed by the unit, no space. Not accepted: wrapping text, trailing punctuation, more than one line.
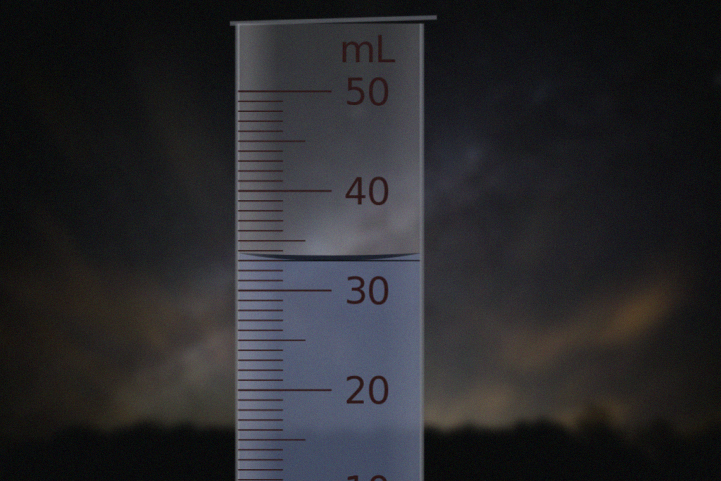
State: 33mL
